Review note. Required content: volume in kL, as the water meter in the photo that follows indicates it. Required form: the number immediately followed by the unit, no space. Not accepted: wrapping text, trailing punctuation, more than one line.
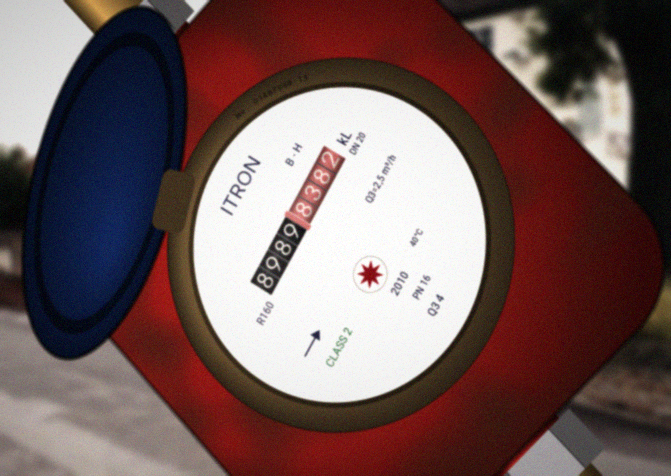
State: 8989.8382kL
